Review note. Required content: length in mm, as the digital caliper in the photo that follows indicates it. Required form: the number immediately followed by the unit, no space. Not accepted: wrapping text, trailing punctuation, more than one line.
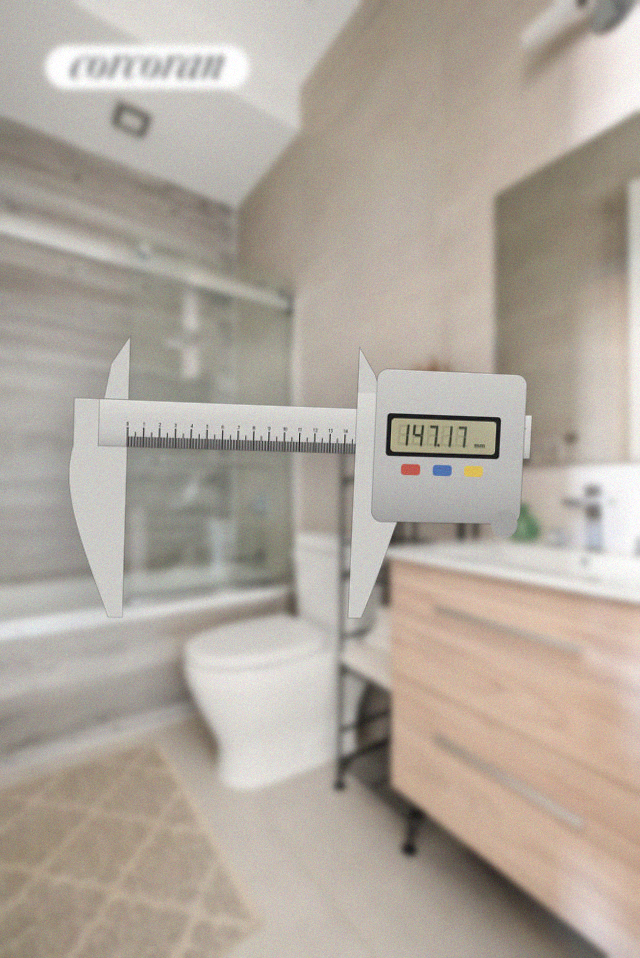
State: 147.17mm
